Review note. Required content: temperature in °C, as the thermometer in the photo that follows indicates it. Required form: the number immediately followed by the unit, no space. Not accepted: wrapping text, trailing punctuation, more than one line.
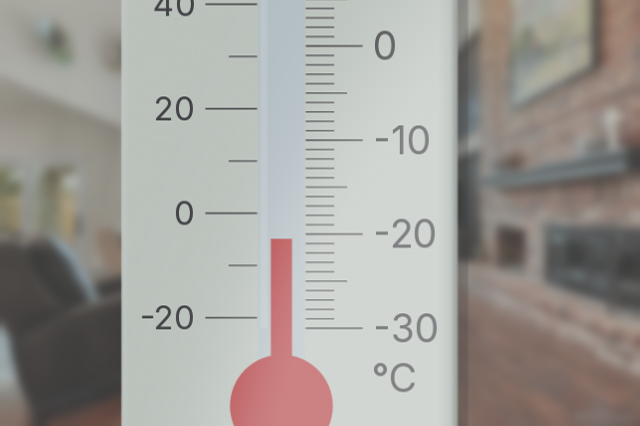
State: -20.5°C
